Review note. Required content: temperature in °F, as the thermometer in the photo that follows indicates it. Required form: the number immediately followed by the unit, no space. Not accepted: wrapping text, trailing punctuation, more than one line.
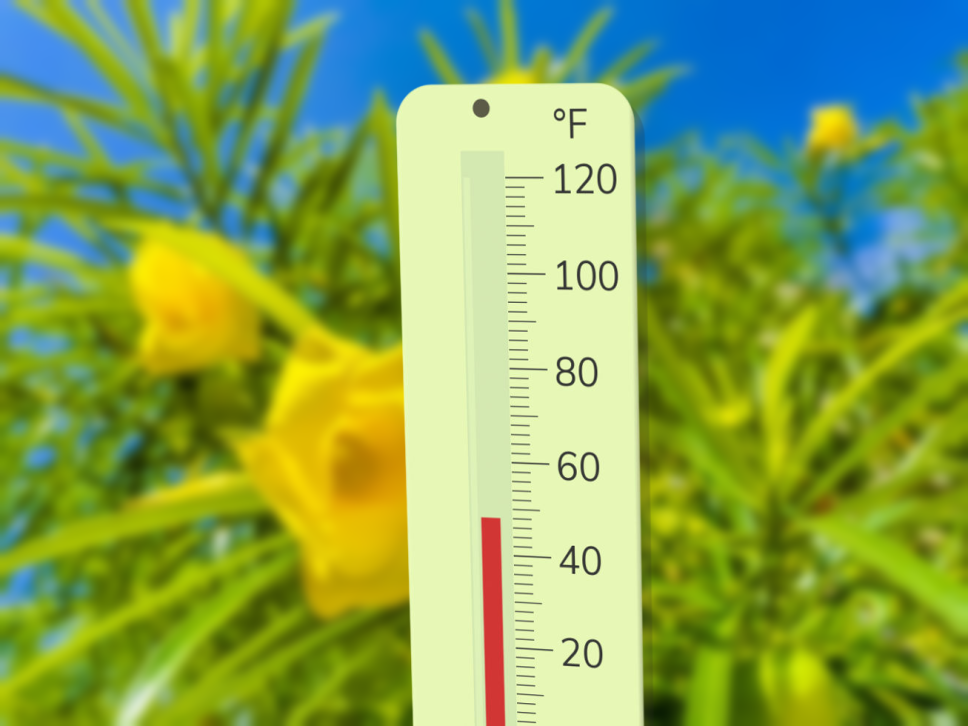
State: 48°F
